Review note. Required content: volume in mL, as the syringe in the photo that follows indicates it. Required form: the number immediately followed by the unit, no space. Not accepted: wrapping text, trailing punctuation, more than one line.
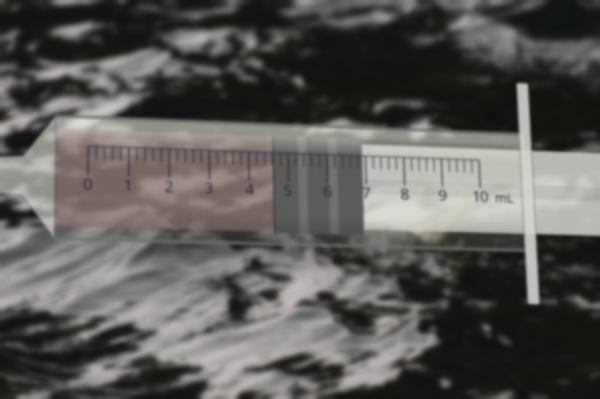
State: 4.6mL
